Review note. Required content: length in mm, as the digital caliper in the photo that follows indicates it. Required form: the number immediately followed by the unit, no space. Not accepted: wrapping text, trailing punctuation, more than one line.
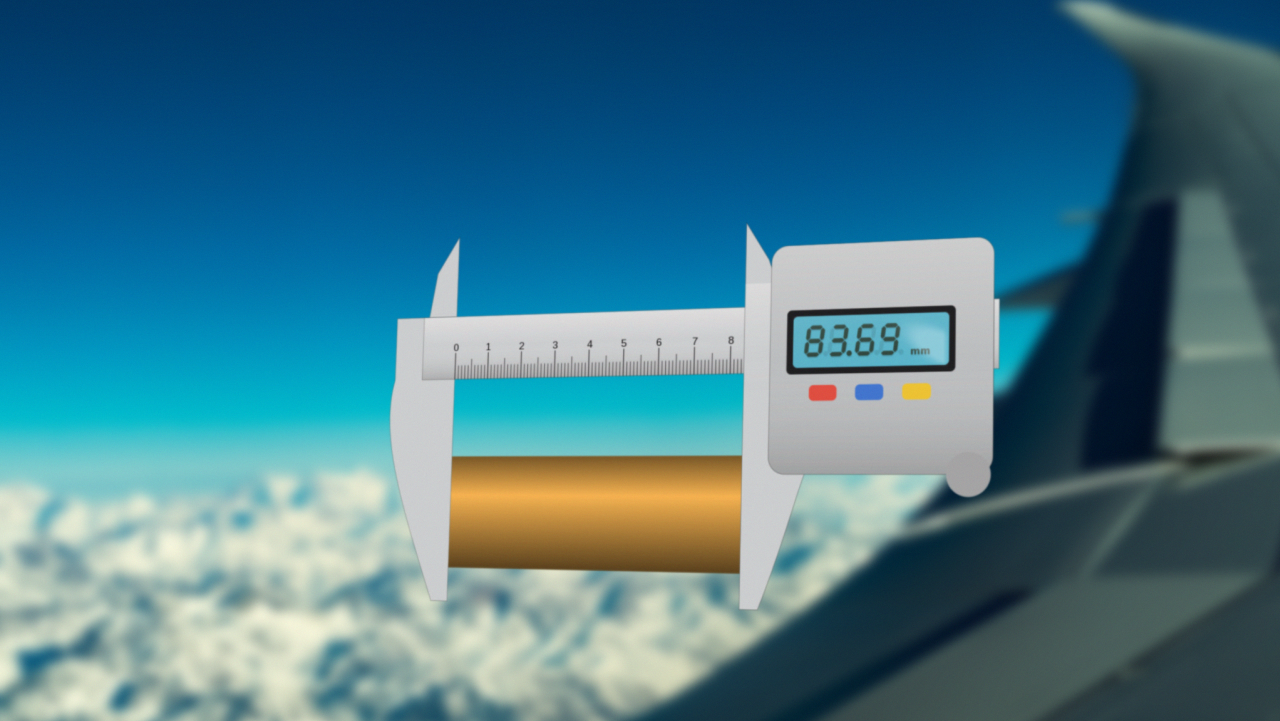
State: 83.69mm
